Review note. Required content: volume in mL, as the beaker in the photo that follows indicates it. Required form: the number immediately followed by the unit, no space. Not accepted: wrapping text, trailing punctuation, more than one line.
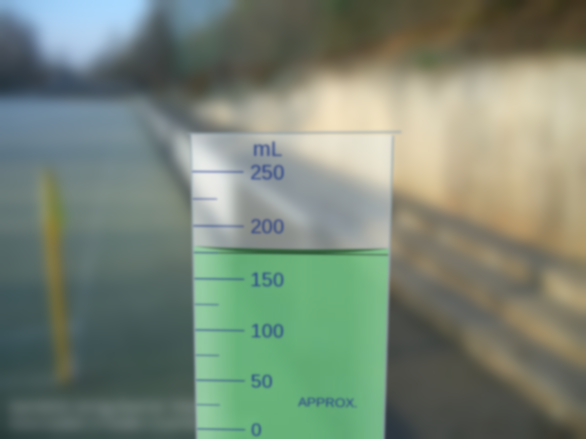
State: 175mL
